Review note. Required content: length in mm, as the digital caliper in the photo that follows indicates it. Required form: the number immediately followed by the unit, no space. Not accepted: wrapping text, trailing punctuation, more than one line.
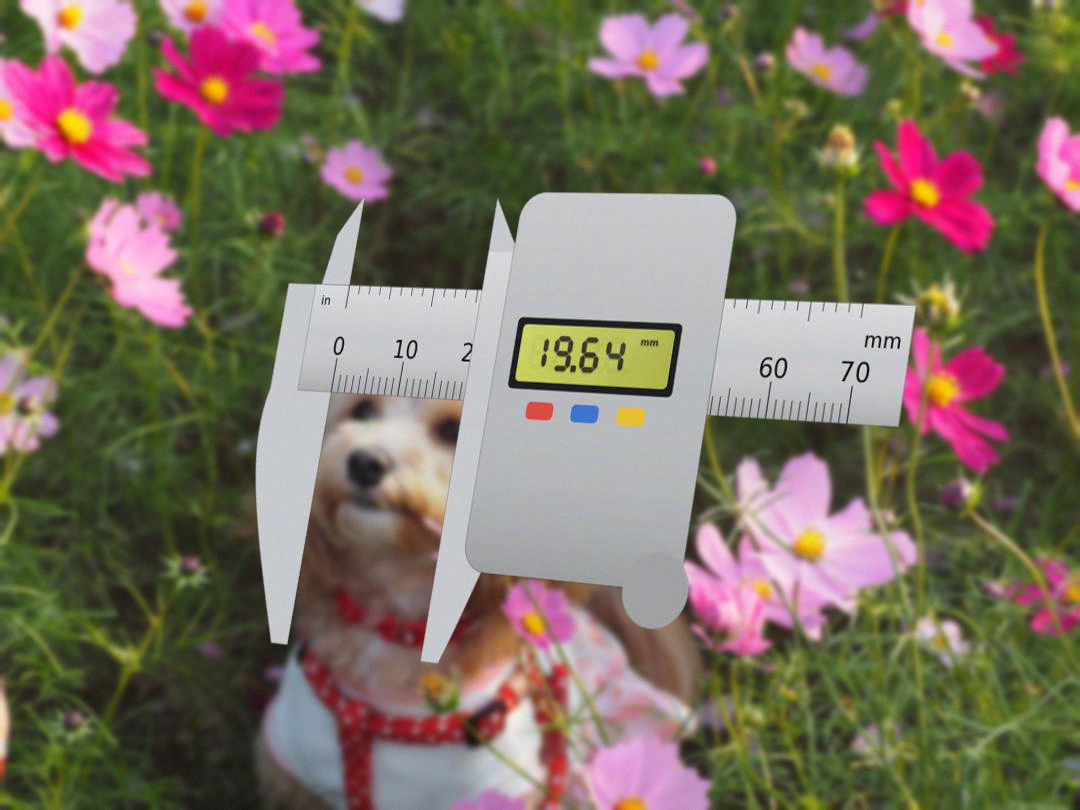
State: 19.64mm
